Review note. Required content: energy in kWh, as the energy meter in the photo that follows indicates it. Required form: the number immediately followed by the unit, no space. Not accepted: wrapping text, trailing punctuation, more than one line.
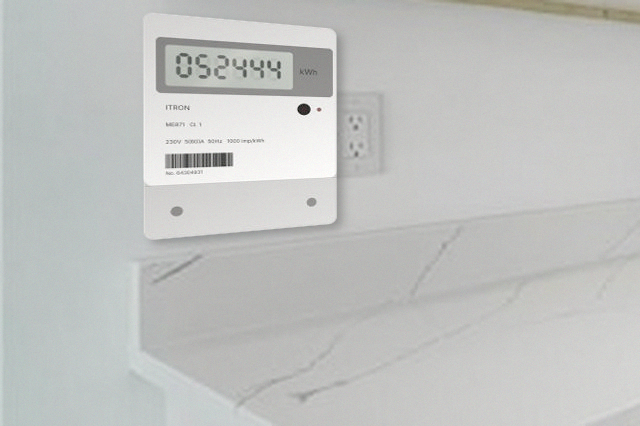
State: 52444kWh
